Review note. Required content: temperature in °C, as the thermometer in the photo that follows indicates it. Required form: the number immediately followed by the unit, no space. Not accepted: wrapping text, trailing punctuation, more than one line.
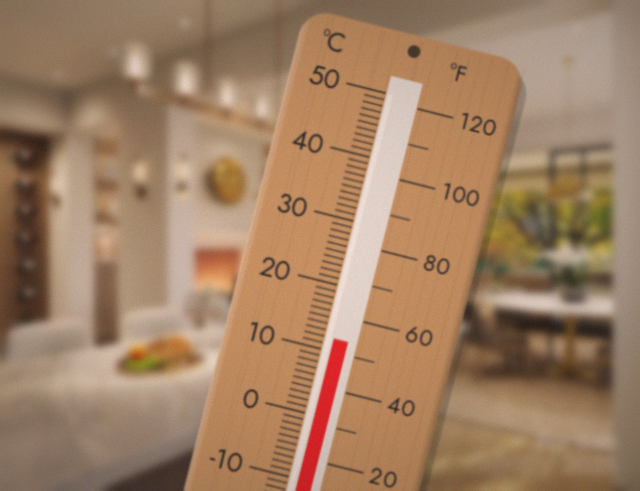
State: 12°C
